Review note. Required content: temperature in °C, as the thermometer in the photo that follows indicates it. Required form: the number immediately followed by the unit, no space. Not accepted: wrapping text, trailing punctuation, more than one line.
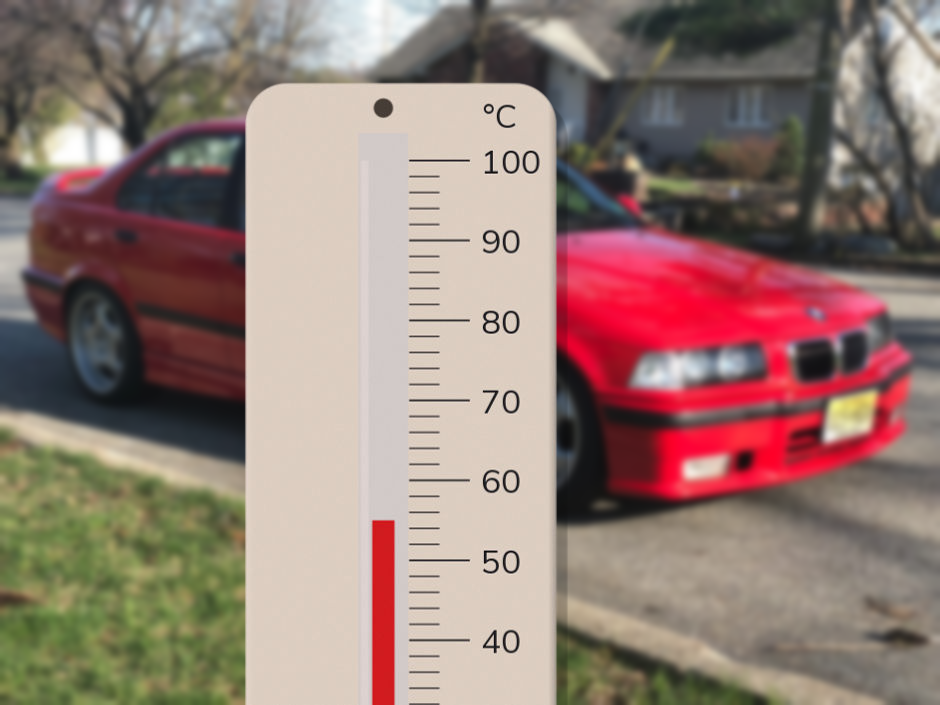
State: 55°C
